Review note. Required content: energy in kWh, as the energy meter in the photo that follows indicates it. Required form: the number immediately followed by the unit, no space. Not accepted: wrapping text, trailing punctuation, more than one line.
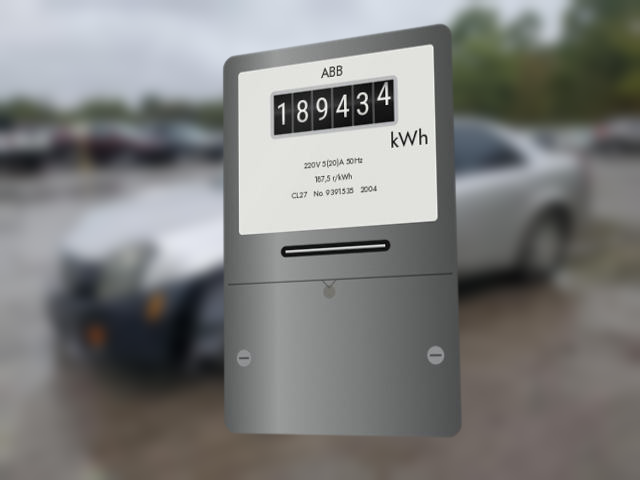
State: 189434kWh
